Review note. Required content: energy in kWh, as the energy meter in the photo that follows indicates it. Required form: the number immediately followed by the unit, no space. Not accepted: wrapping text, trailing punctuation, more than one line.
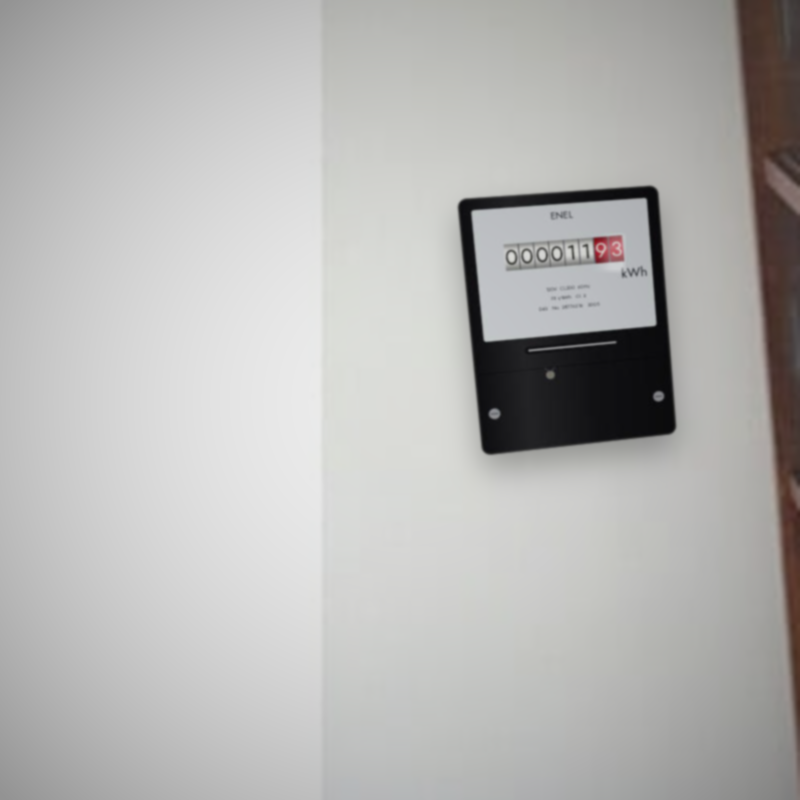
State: 11.93kWh
